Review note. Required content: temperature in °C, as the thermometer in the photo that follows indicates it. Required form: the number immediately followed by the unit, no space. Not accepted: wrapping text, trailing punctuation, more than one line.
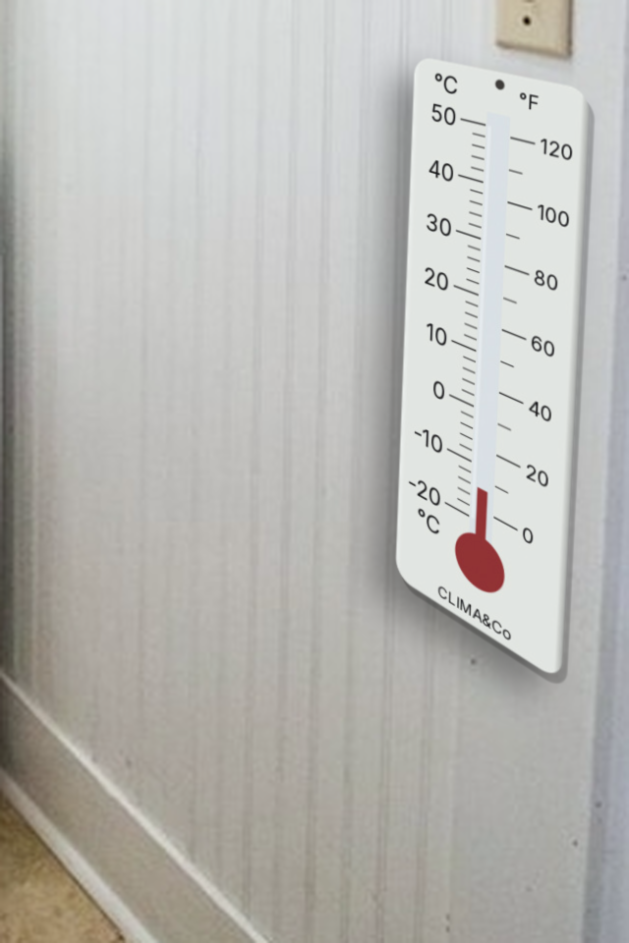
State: -14°C
